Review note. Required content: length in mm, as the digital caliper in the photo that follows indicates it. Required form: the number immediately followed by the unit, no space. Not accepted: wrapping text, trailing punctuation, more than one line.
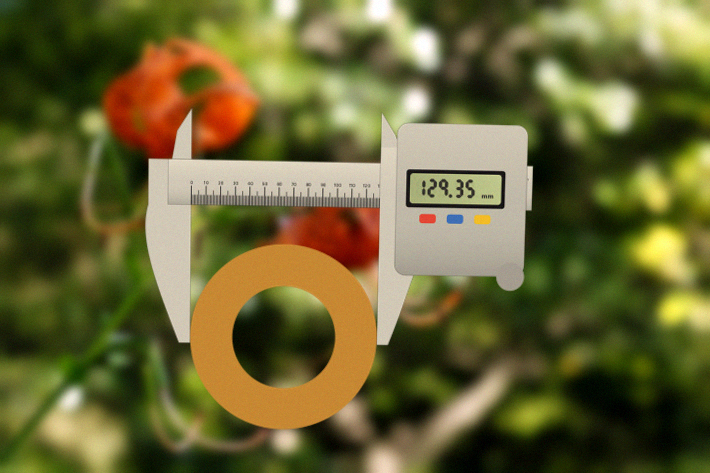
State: 129.35mm
